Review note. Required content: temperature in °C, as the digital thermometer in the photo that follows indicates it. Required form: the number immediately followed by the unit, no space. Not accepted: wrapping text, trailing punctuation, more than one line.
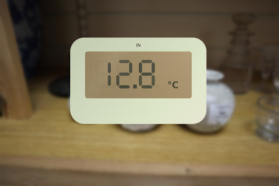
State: 12.8°C
